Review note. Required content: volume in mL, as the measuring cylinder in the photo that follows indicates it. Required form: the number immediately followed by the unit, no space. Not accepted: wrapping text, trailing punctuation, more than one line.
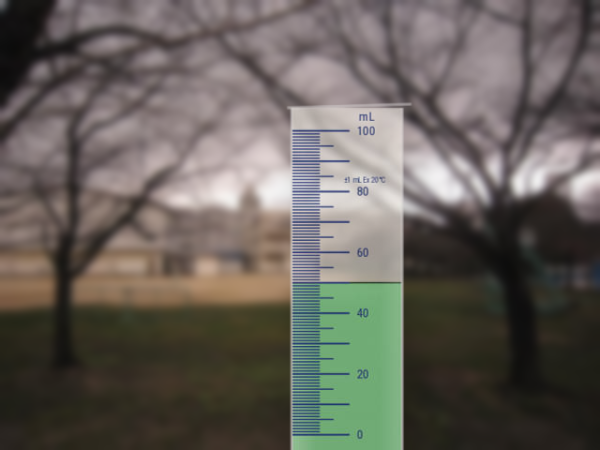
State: 50mL
